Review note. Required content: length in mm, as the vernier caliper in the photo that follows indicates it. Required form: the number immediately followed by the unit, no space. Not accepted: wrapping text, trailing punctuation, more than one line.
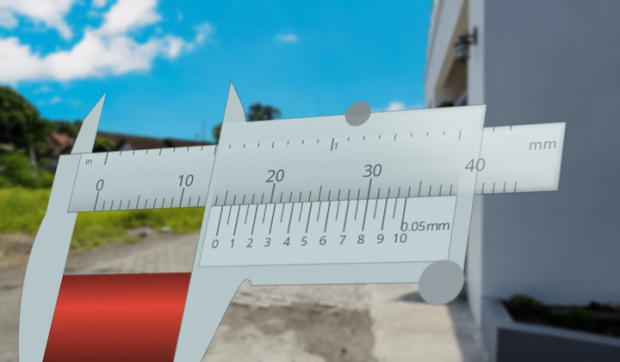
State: 14.8mm
